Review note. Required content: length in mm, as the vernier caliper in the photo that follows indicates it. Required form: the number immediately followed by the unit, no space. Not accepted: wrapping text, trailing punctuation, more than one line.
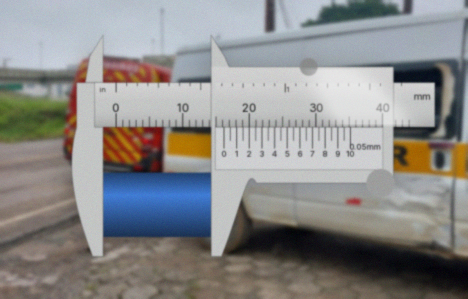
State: 16.2mm
